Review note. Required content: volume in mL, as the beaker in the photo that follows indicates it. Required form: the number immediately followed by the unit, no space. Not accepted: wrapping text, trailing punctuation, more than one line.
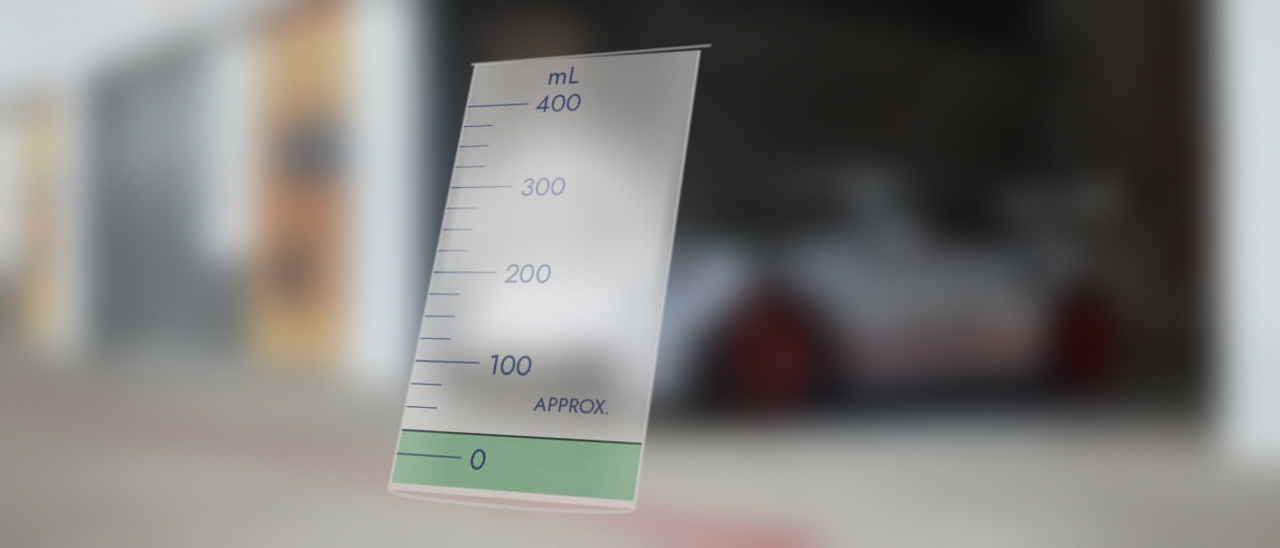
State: 25mL
